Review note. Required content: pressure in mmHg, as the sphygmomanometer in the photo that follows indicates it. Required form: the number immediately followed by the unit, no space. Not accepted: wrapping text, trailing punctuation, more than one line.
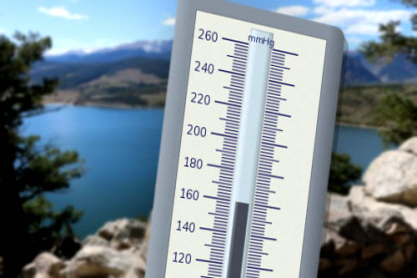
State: 160mmHg
